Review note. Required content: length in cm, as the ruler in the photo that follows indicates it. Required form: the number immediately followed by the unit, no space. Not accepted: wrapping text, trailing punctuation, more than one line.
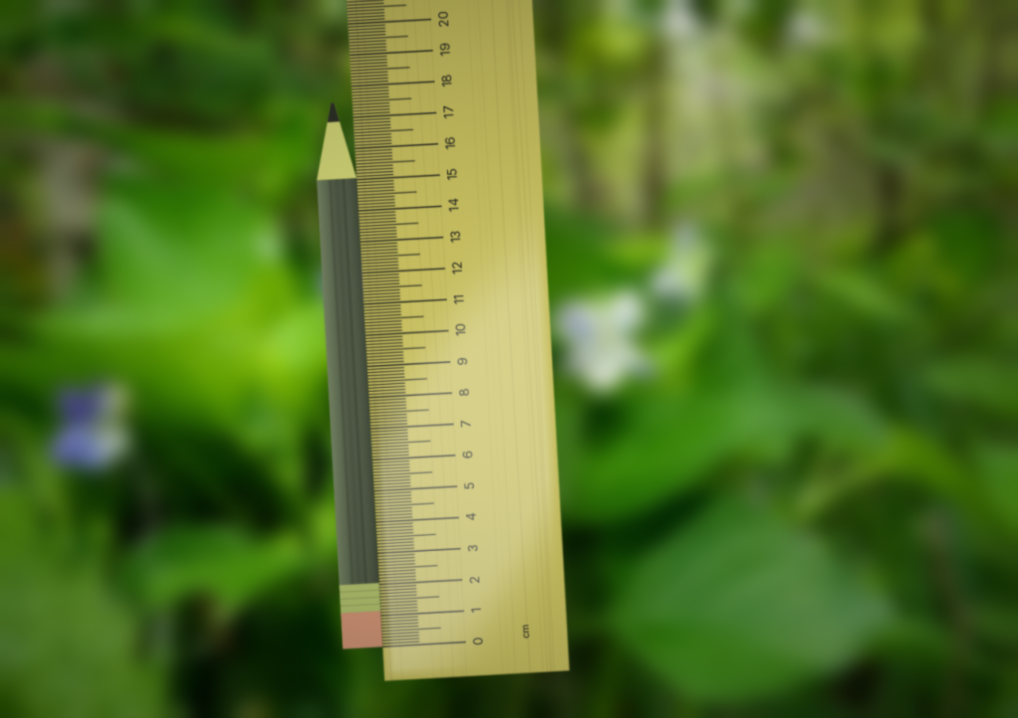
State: 17.5cm
